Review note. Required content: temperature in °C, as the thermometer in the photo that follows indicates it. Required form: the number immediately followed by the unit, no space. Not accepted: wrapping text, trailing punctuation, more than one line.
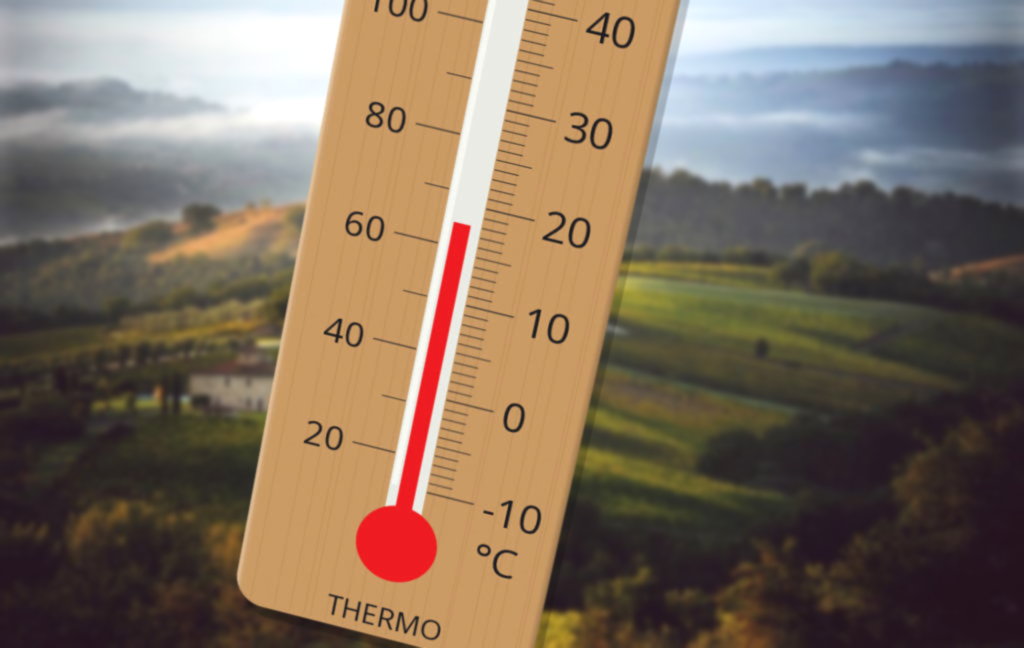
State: 18°C
